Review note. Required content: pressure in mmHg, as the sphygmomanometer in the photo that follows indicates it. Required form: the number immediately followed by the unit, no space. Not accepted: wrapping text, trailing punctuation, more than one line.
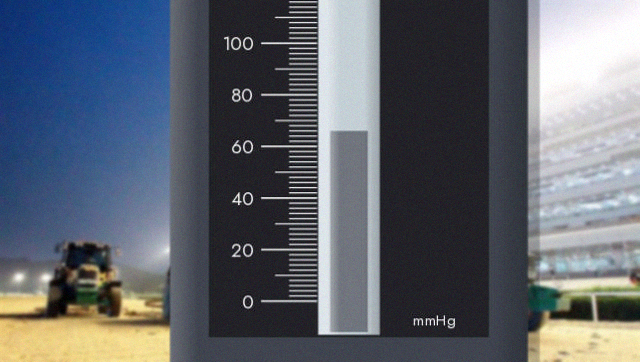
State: 66mmHg
